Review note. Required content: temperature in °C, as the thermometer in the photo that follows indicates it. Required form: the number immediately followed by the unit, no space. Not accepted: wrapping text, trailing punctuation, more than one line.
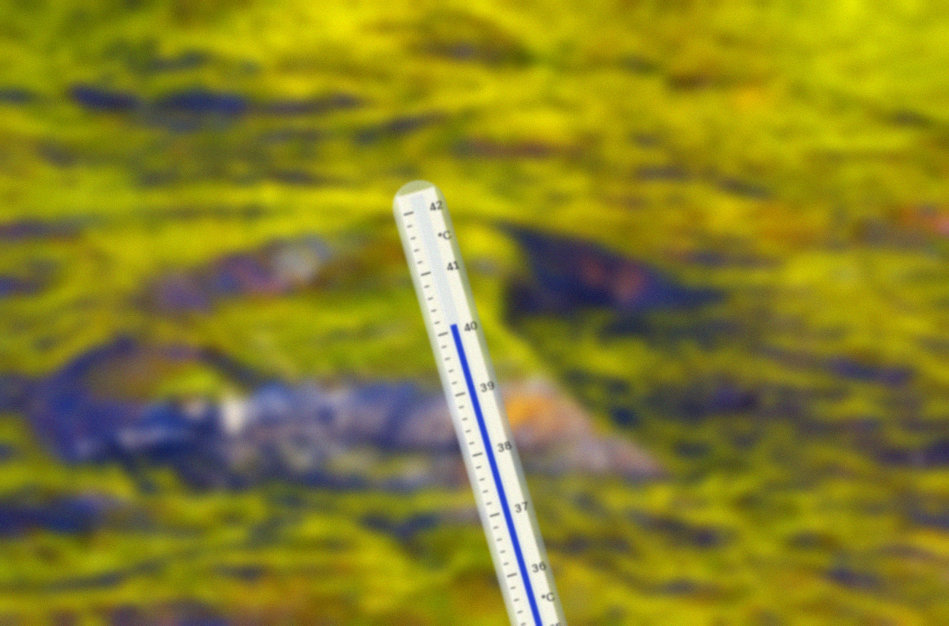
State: 40.1°C
